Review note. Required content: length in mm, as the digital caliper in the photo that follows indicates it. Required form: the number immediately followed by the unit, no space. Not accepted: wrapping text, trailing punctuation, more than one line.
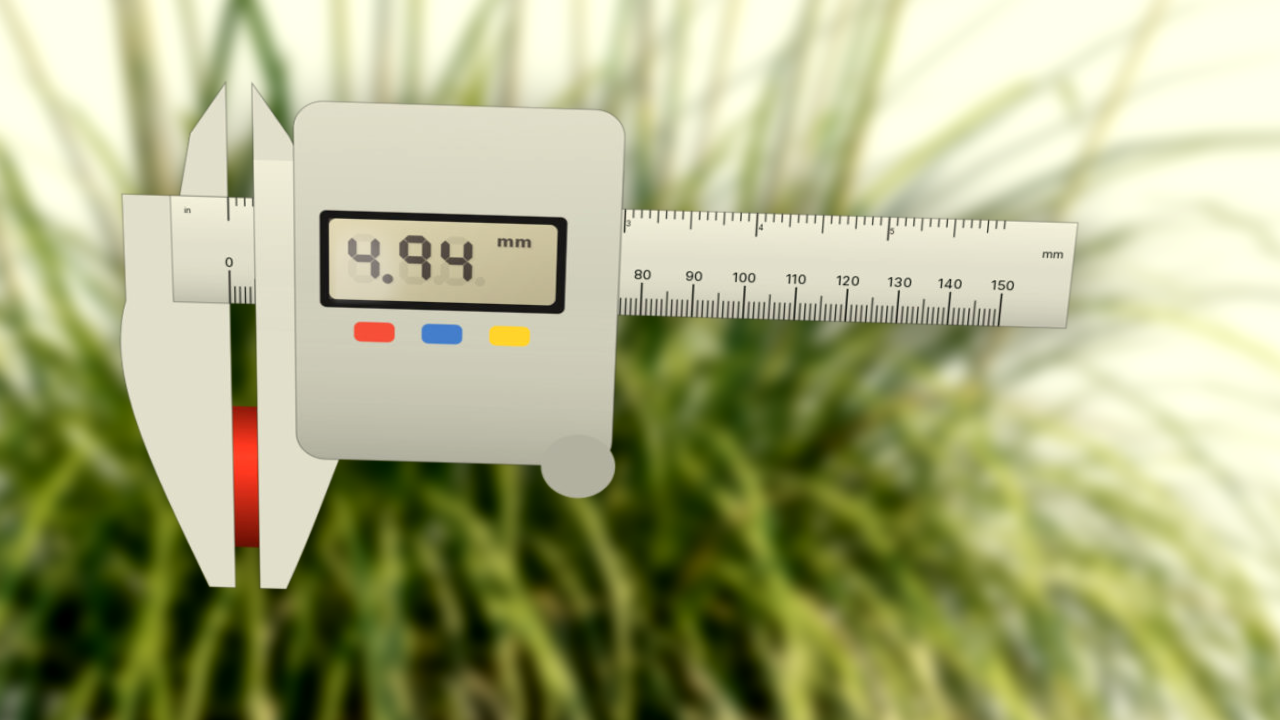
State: 4.94mm
